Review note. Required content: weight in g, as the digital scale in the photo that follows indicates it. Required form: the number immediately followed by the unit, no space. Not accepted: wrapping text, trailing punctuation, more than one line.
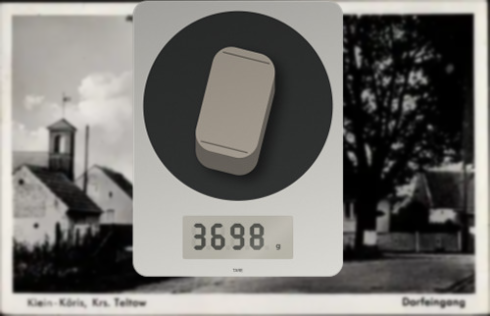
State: 3698g
